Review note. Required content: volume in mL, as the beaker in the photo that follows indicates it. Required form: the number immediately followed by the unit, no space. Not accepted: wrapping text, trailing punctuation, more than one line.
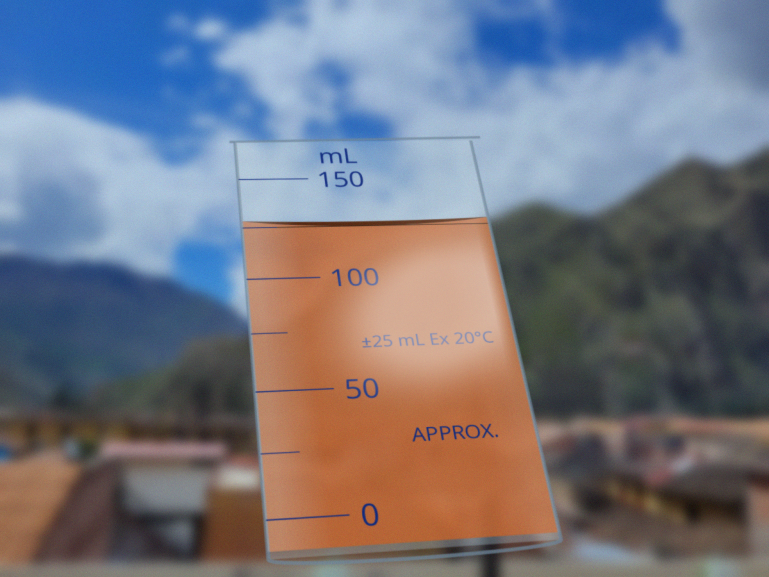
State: 125mL
